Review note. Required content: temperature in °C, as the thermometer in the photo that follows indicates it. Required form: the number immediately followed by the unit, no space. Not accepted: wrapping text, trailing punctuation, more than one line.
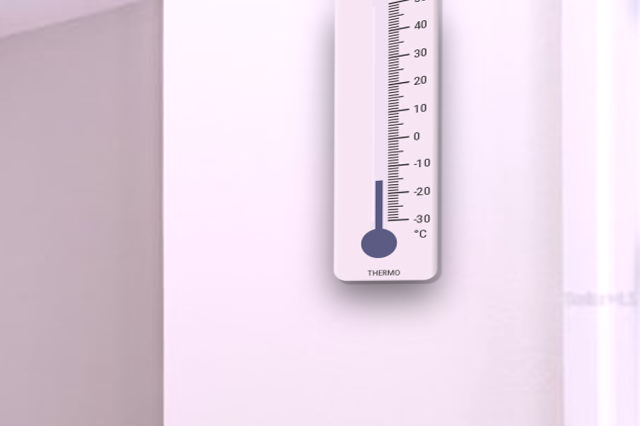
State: -15°C
